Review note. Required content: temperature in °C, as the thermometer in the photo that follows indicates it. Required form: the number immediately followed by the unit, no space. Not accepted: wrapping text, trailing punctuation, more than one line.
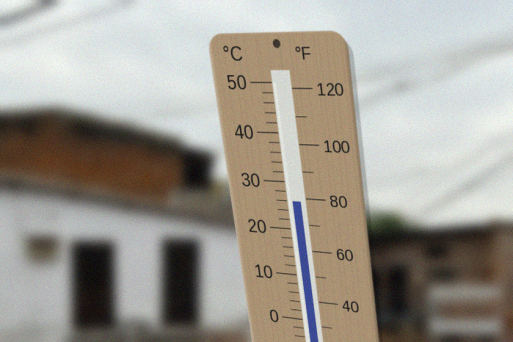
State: 26°C
